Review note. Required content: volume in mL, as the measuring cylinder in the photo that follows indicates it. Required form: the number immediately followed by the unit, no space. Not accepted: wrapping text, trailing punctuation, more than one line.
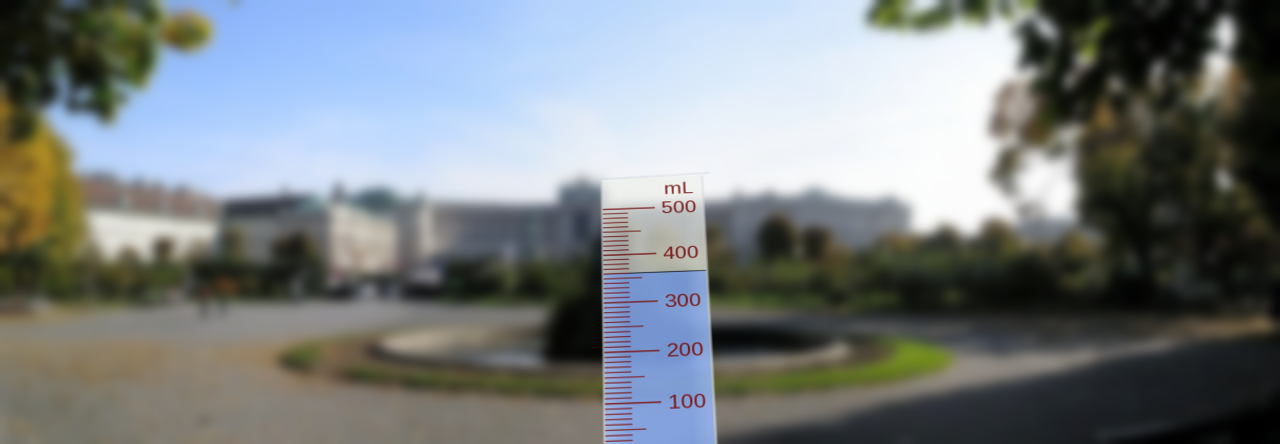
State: 360mL
